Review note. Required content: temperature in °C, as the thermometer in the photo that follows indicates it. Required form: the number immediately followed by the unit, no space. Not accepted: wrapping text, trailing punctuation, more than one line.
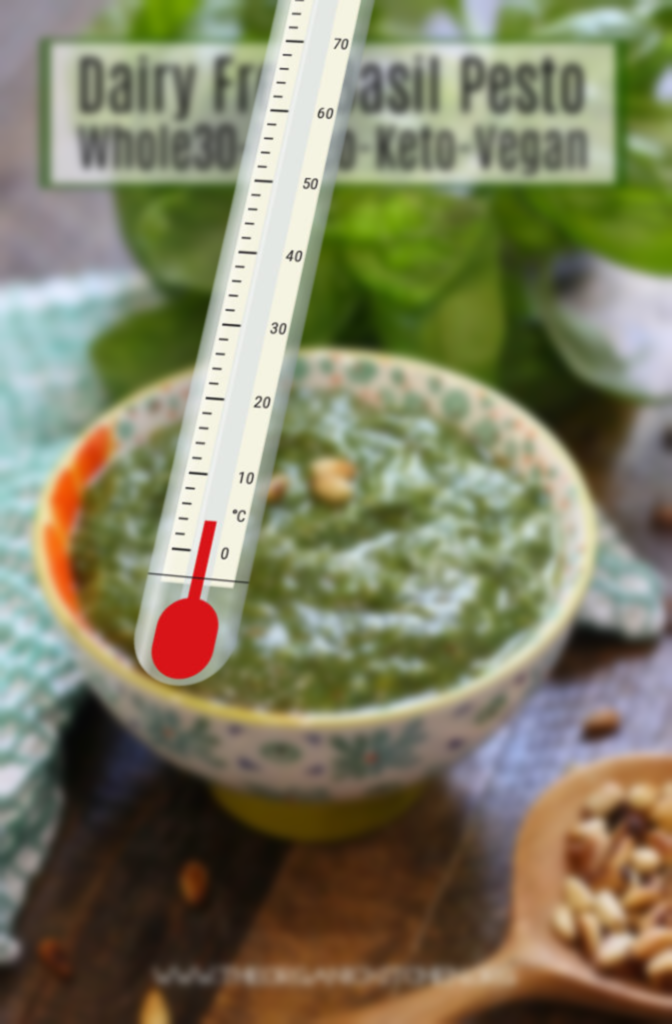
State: 4°C
